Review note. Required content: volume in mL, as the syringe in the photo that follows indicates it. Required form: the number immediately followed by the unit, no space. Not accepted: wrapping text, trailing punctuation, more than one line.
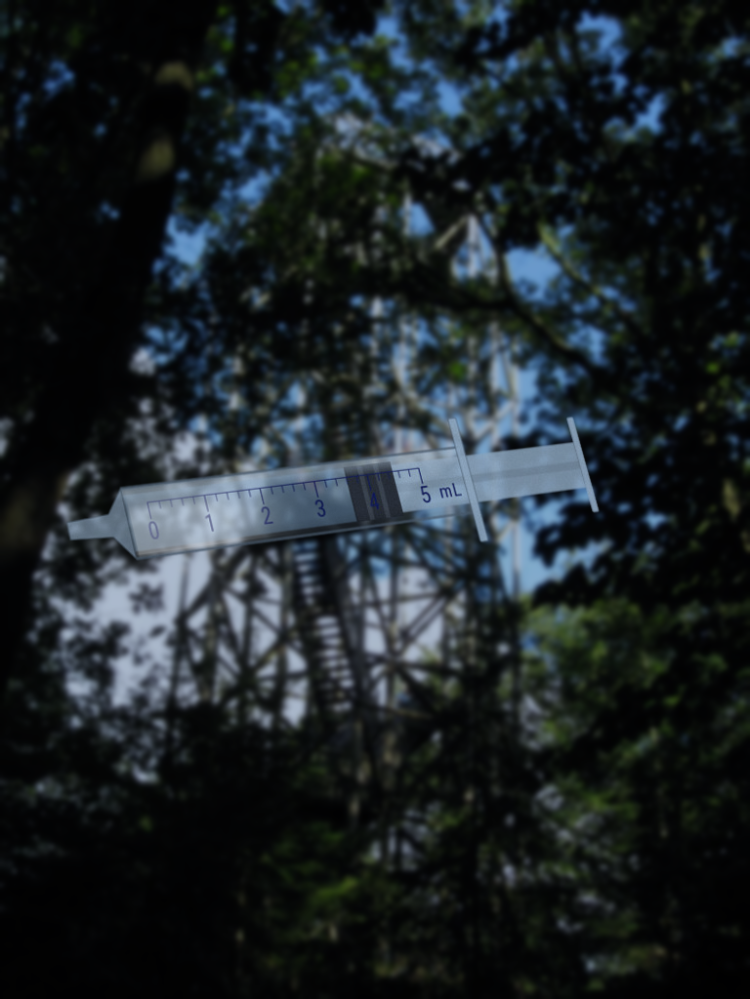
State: 3.6mL
